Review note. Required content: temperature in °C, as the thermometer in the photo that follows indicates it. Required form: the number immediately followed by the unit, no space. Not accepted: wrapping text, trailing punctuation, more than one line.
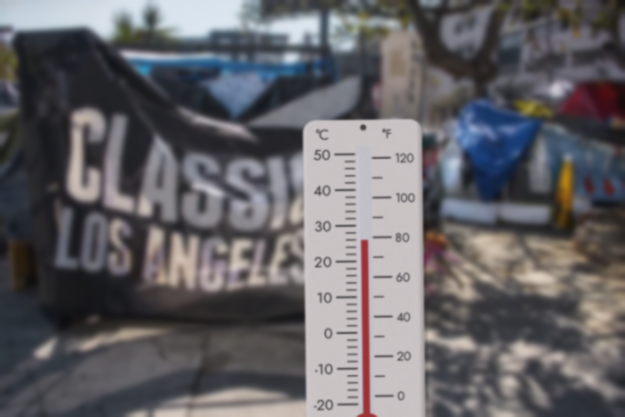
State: 26°C
